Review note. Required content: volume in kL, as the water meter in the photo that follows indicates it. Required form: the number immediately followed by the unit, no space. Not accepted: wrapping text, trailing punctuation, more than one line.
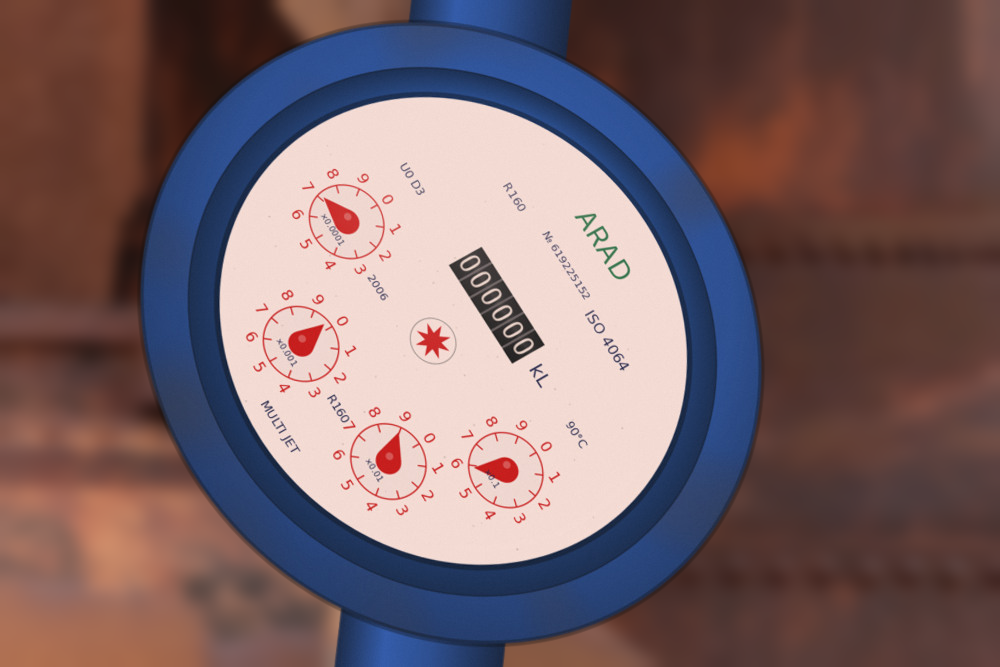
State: 0.5897kL
